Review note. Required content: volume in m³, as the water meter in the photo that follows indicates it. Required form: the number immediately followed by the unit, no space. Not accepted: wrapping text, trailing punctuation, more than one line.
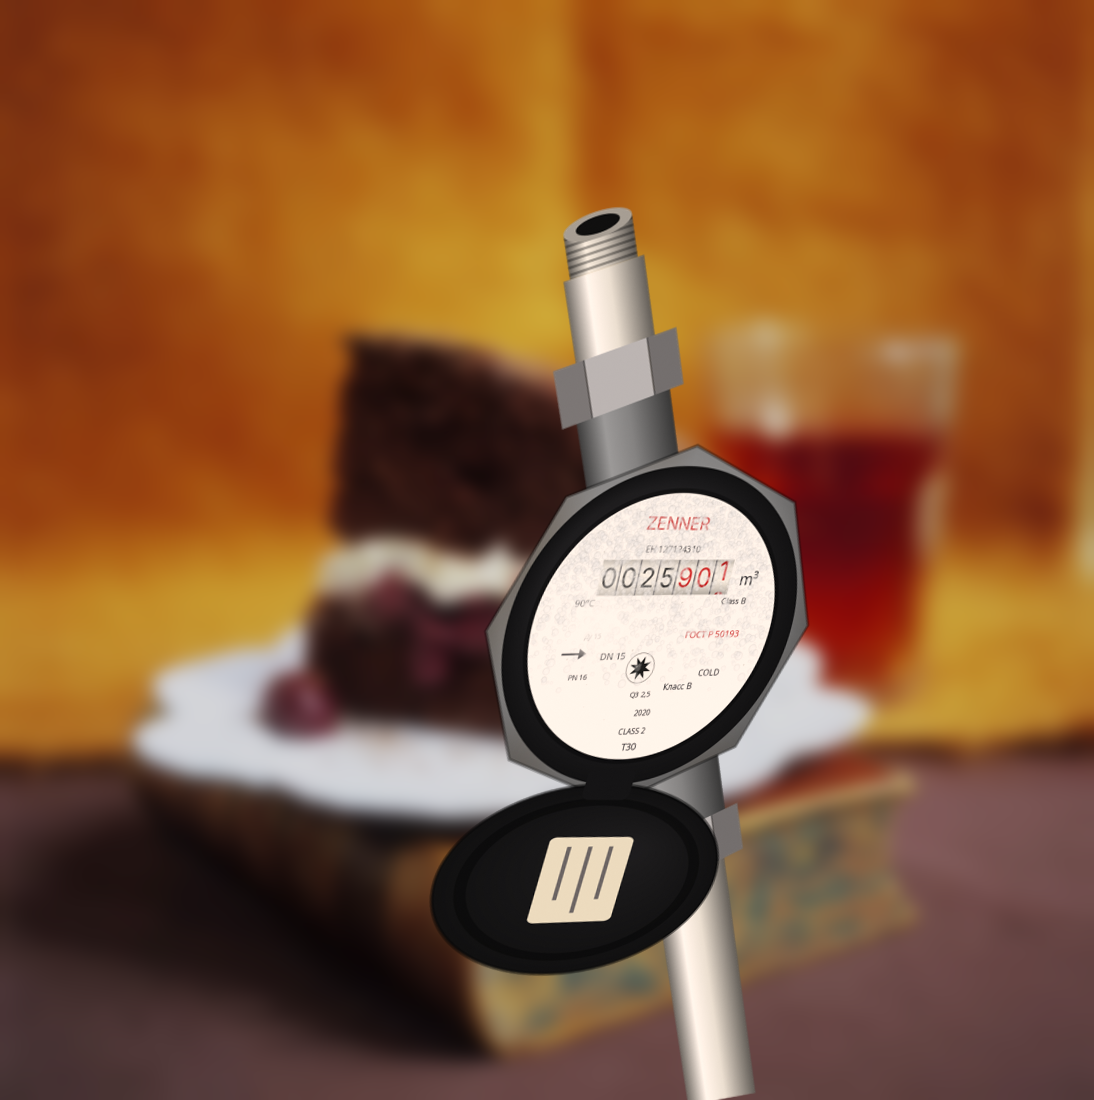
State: 25.901m³
